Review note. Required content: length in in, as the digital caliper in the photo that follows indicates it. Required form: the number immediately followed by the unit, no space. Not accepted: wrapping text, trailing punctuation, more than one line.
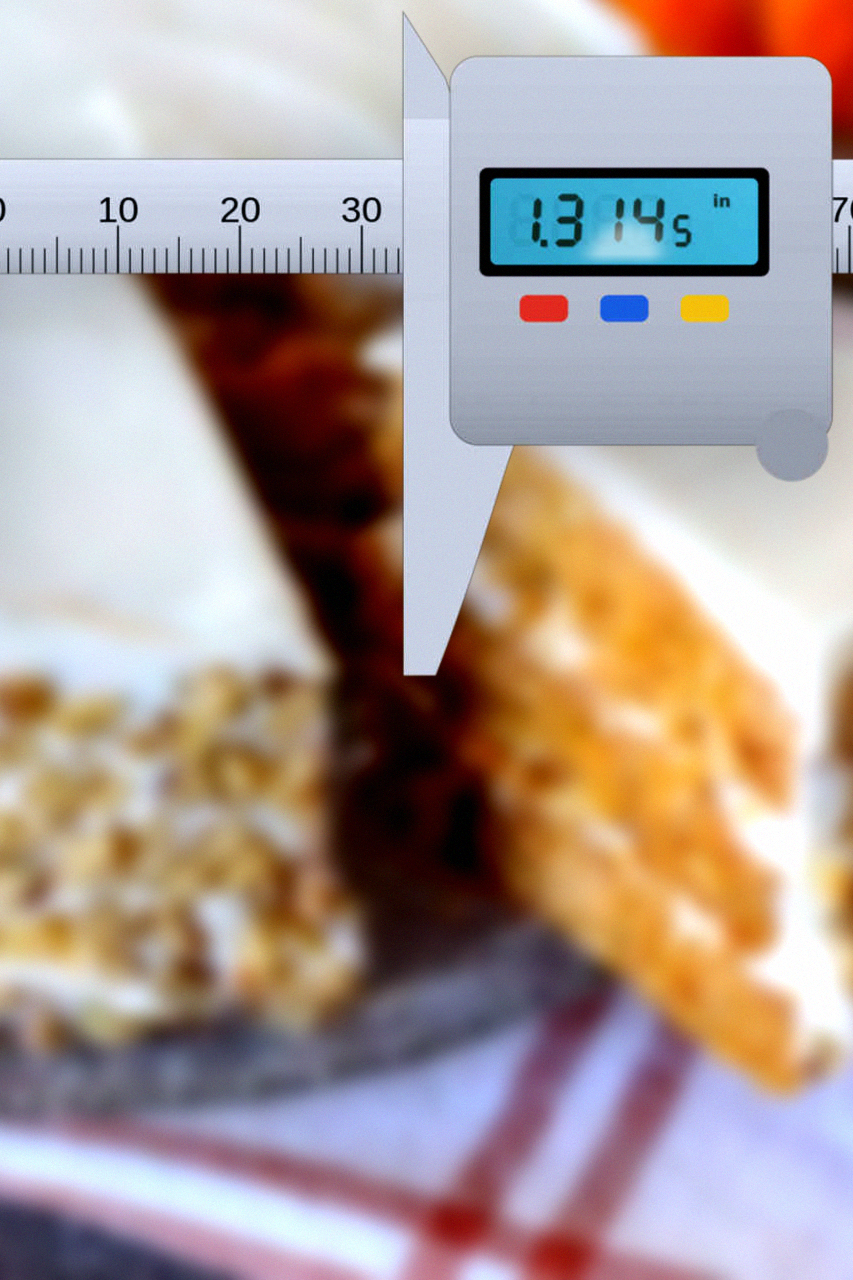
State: 1.3145in
